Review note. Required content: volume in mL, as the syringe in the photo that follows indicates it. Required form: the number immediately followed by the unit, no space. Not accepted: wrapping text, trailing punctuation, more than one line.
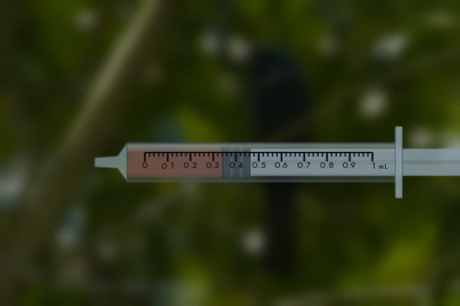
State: 0.34mL
